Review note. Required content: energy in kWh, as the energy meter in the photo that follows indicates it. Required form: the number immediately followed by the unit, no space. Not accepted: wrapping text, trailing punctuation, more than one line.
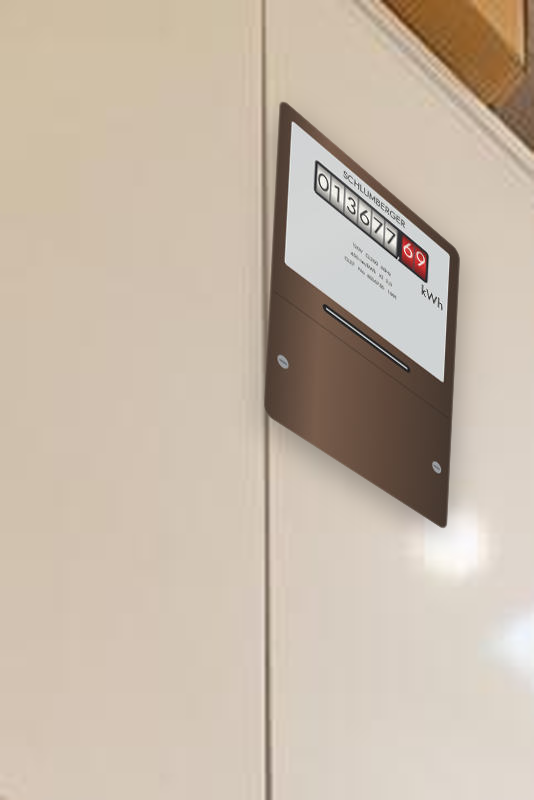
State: 13677.69kWh
